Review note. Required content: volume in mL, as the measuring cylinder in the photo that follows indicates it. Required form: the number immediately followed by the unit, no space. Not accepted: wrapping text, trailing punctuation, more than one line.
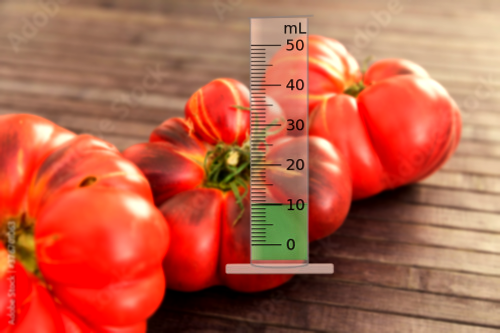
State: 10mL
